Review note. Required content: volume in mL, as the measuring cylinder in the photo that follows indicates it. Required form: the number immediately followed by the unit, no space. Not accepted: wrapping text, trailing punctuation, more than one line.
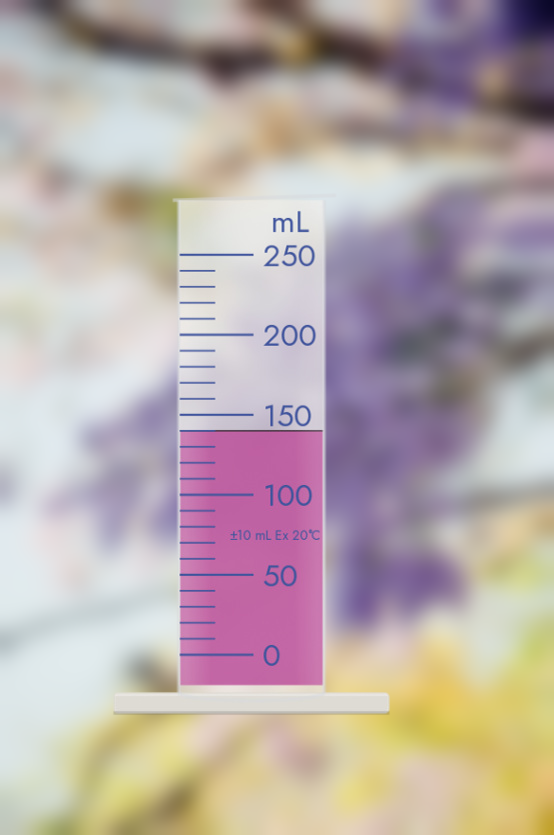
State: 140mL
